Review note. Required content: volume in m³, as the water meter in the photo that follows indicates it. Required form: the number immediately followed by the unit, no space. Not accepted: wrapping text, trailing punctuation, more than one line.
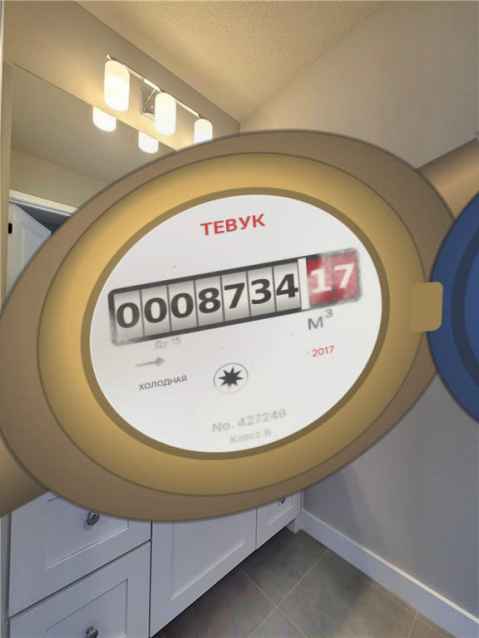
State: 8734.17m³
